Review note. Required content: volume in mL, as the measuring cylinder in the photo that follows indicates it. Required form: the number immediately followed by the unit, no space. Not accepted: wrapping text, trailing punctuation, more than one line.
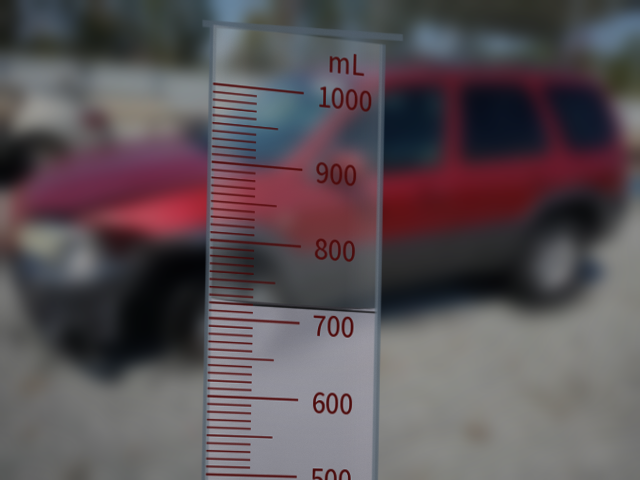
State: 720mL
